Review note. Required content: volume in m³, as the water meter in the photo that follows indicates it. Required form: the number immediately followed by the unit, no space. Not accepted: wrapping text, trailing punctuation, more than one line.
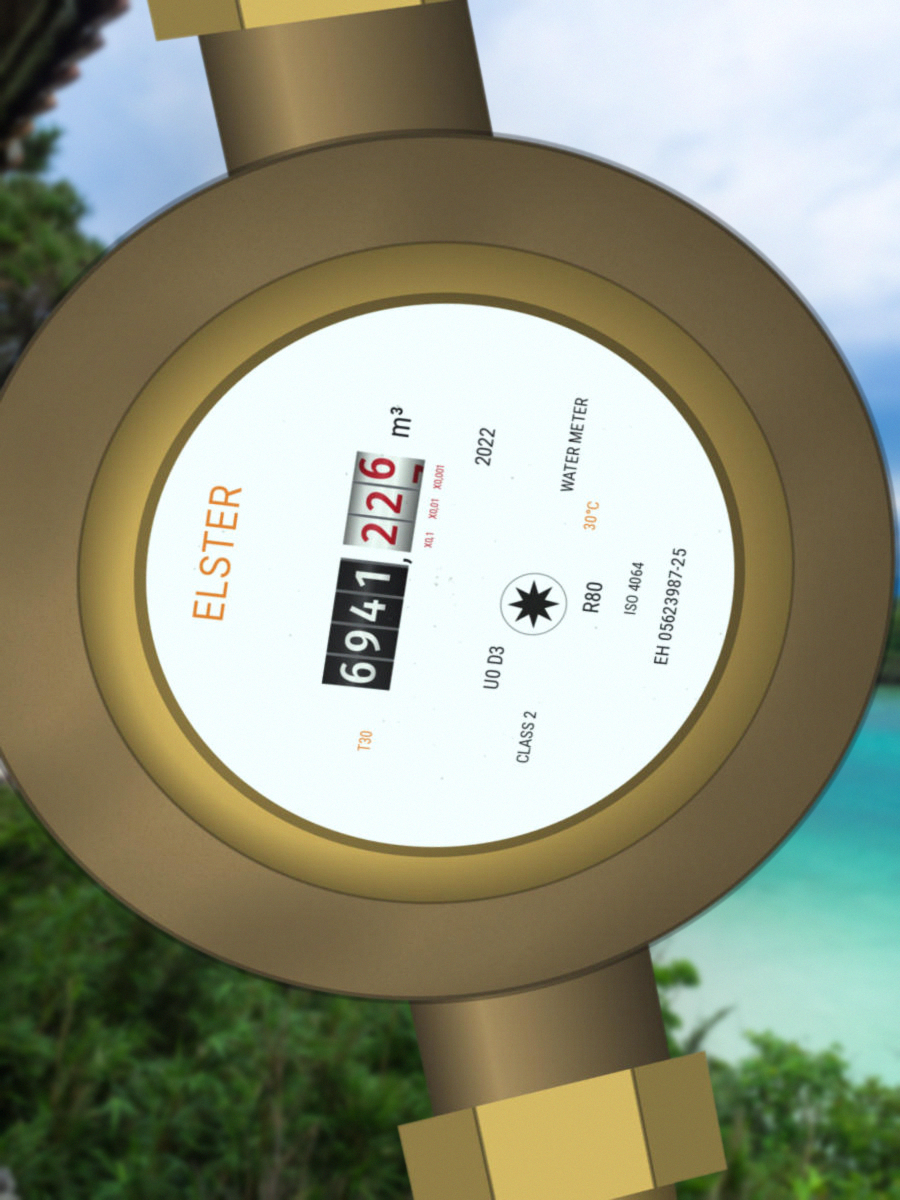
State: 6941.226m³
